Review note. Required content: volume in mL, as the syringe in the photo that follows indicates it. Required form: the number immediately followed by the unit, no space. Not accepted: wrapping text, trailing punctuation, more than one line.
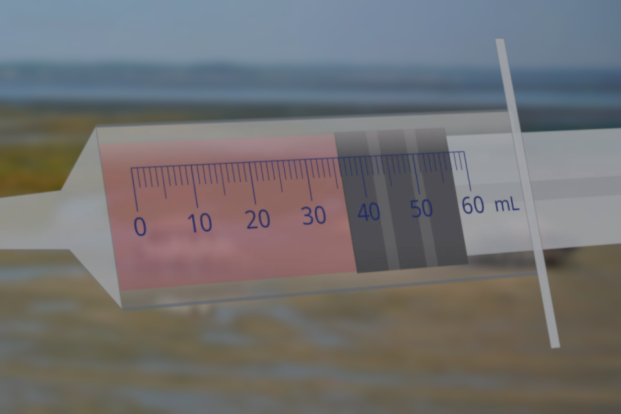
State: 36mL
